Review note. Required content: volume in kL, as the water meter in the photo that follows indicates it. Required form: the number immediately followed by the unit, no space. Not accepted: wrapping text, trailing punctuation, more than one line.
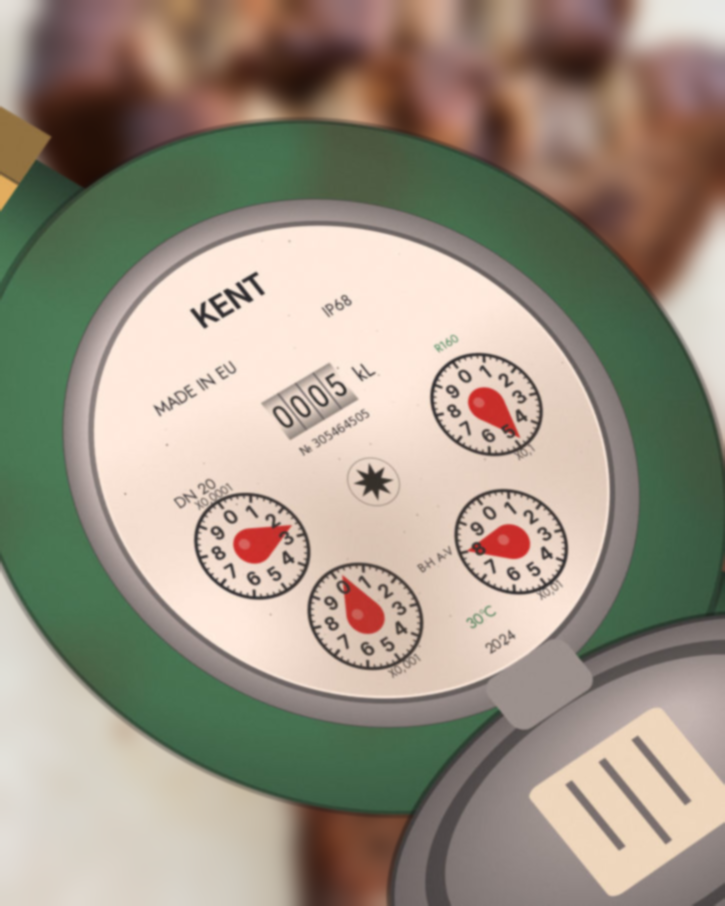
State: 5.4802kL
